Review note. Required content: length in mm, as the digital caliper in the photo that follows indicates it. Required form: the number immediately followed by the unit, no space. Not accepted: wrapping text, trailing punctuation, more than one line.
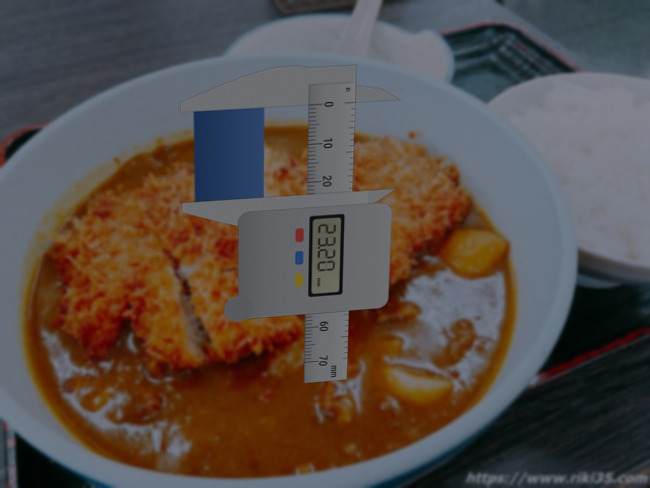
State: 23.20mm
